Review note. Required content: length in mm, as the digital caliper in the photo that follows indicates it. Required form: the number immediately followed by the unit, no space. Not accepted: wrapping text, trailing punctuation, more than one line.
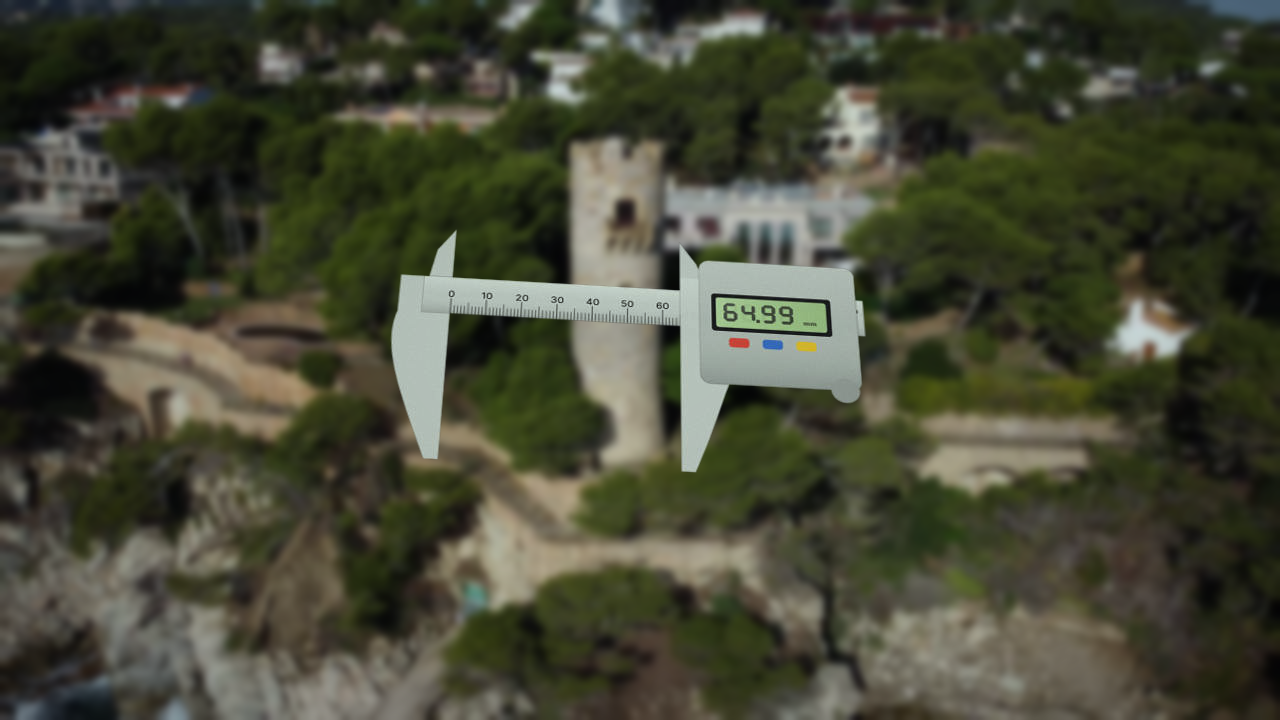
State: 64.99mm
